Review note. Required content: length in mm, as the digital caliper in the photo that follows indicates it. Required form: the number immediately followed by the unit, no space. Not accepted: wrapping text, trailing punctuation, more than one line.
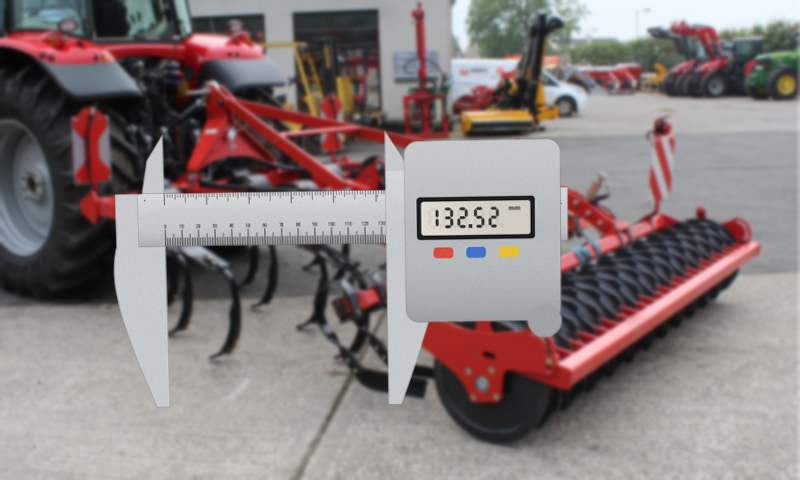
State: 132.52mm
